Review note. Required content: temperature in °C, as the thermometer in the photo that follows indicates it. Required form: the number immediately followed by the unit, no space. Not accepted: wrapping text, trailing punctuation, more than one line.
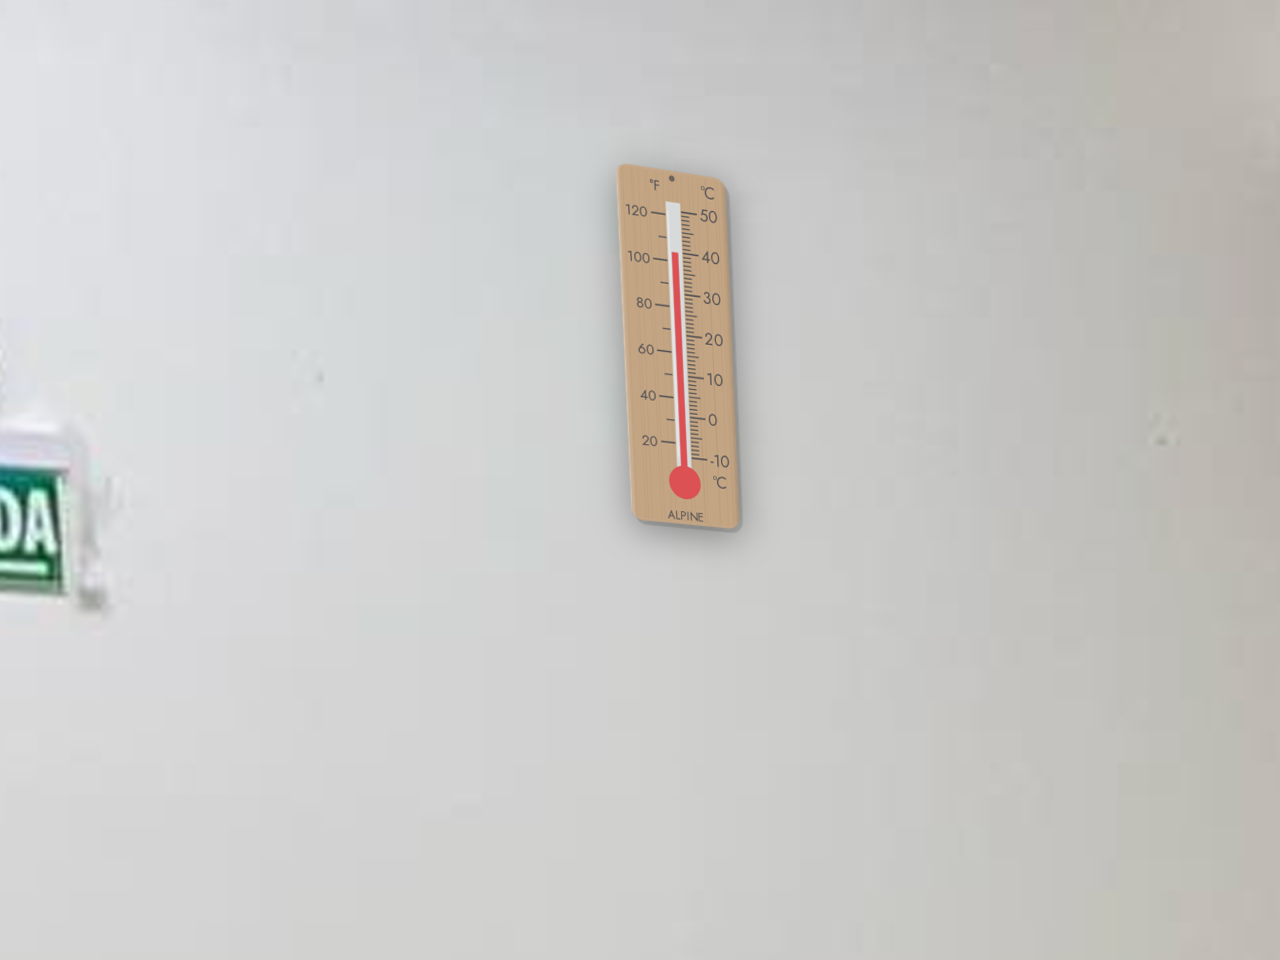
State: 40°C
